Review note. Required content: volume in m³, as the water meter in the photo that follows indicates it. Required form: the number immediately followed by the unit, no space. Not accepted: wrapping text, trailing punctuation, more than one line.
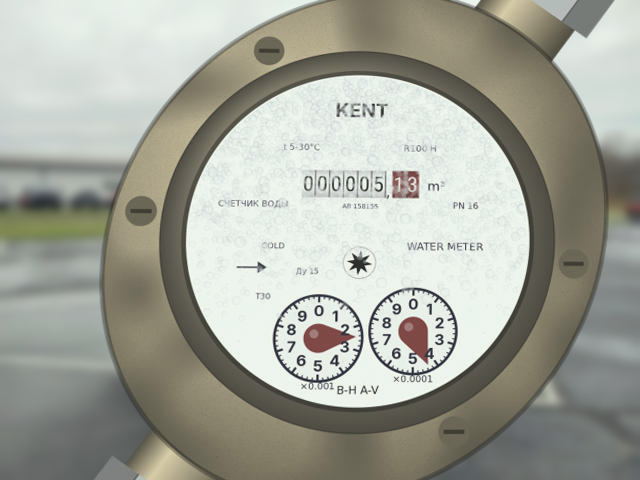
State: 5.1324m³
